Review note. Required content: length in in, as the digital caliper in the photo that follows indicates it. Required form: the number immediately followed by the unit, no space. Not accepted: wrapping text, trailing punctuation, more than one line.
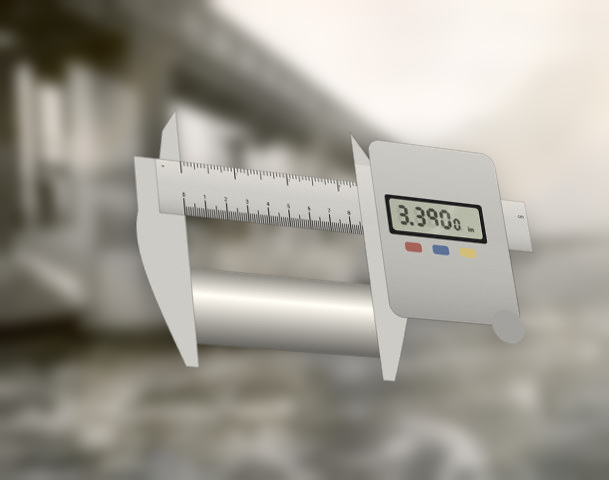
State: 3.3900in
